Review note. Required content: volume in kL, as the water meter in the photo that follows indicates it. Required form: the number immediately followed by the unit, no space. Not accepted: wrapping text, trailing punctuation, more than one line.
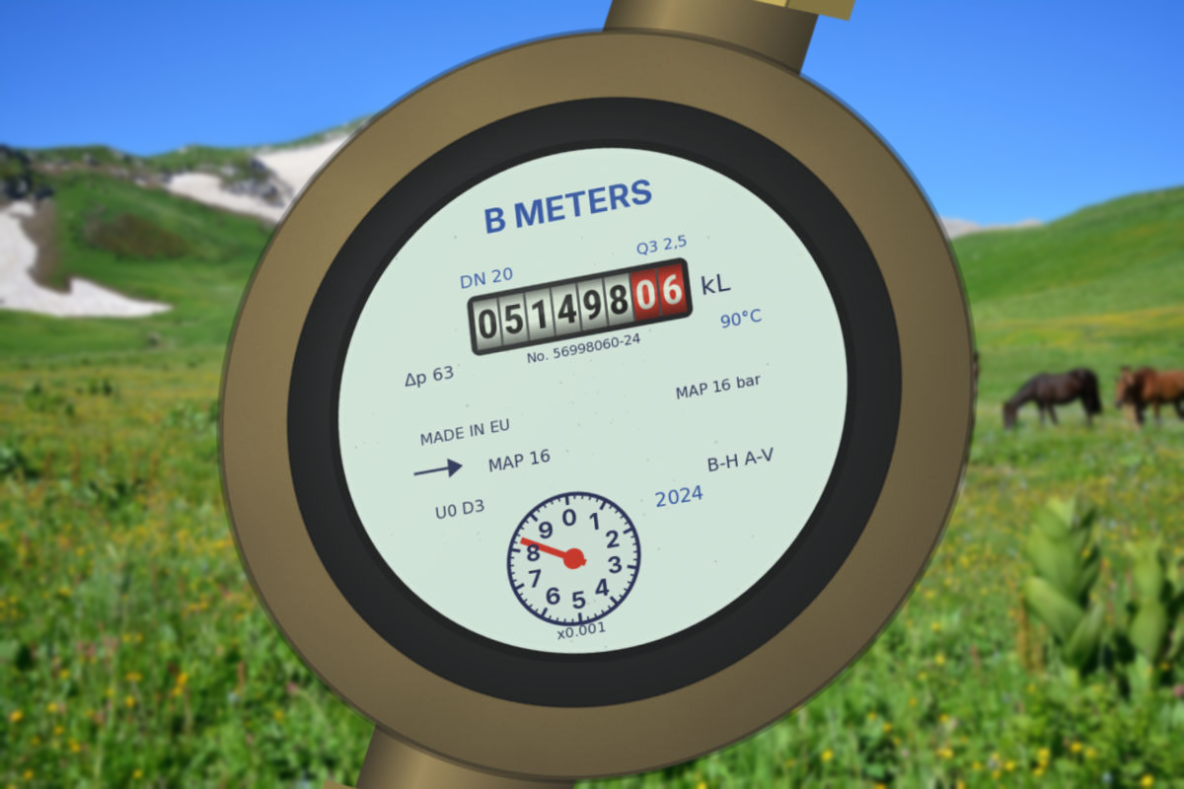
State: 51498.068kL
